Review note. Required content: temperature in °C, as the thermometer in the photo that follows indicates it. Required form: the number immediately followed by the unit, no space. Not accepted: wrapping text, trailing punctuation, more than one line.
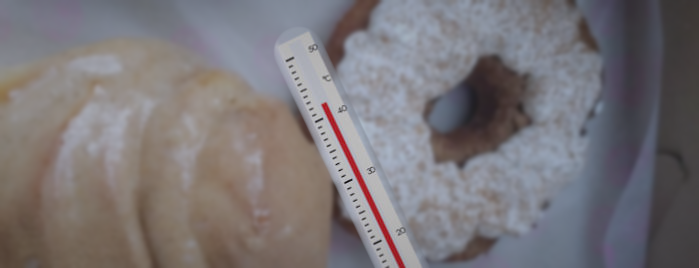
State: 42°C
